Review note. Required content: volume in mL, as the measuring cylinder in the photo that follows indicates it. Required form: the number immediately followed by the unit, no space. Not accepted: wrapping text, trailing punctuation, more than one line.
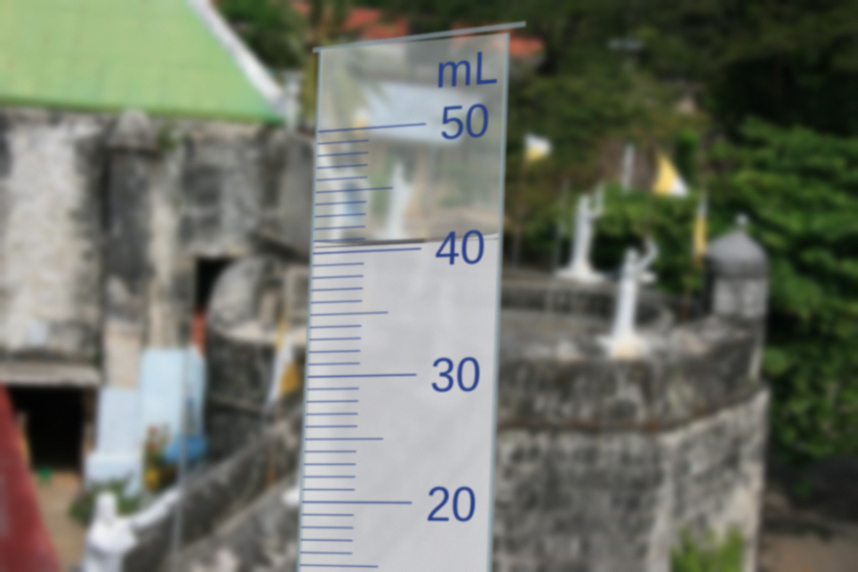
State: 40.5mL
